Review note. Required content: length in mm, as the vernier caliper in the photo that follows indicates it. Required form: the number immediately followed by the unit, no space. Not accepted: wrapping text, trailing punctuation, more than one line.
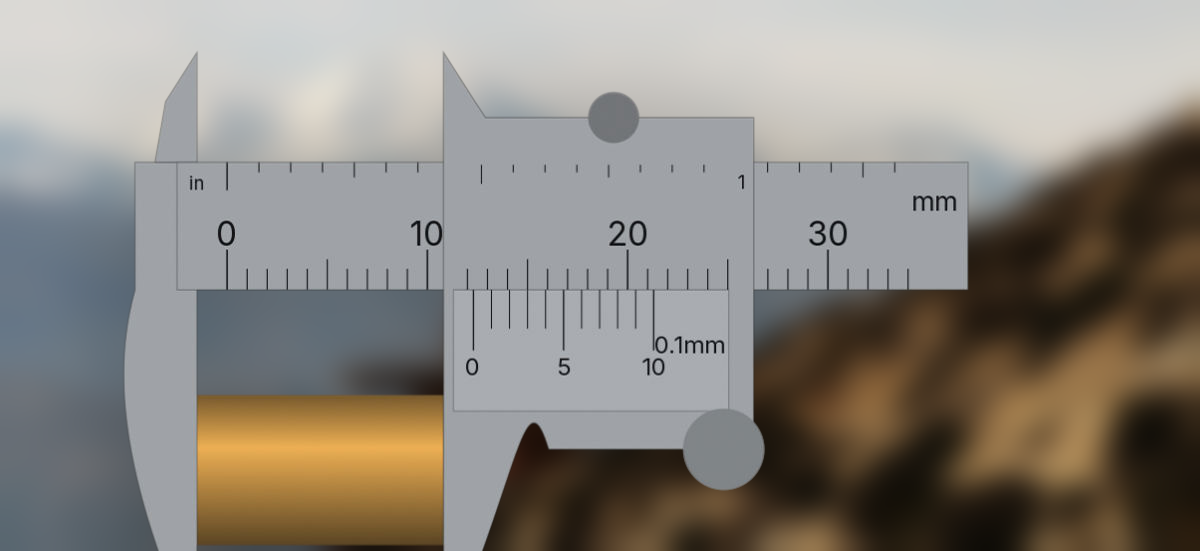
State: 12.3mm
